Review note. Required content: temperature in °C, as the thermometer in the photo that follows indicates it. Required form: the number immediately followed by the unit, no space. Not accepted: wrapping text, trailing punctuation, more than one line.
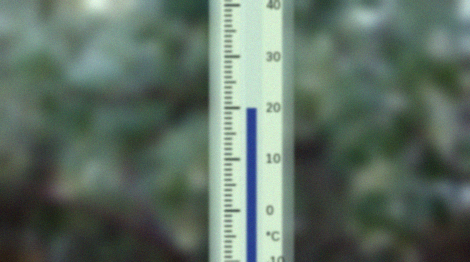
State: 20°C
